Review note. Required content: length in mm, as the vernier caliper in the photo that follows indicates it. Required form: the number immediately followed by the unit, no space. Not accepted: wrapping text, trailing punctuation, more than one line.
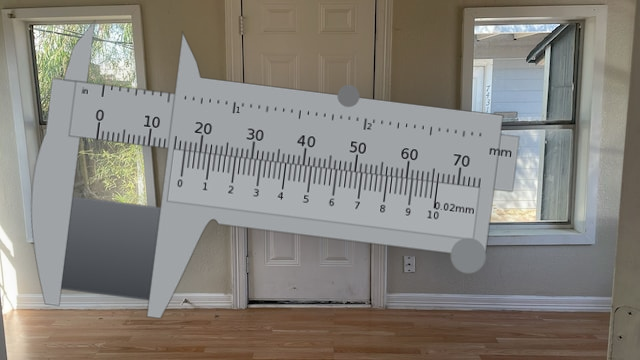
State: 17.0mm
